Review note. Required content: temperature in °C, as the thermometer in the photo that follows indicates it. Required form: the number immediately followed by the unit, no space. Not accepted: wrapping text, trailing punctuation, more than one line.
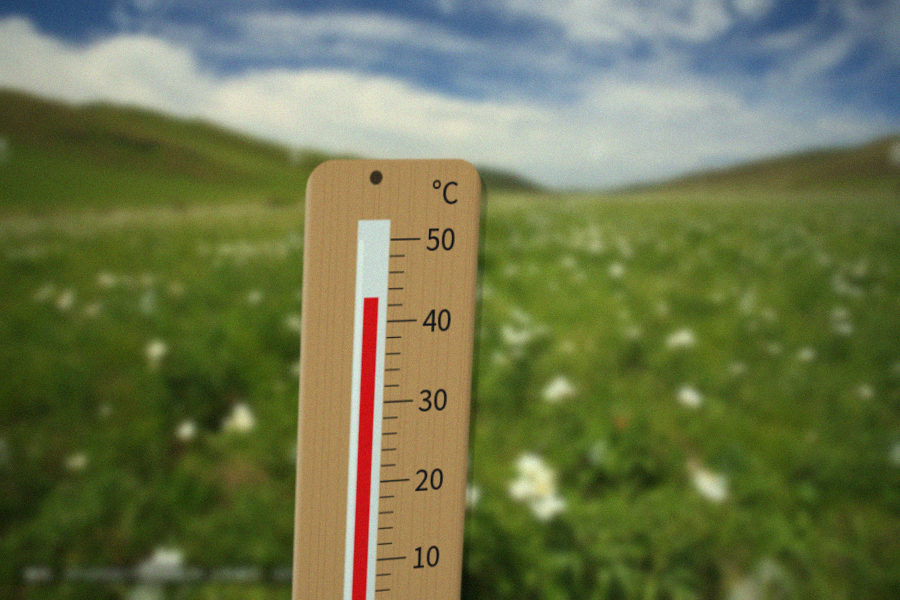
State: 43°C
